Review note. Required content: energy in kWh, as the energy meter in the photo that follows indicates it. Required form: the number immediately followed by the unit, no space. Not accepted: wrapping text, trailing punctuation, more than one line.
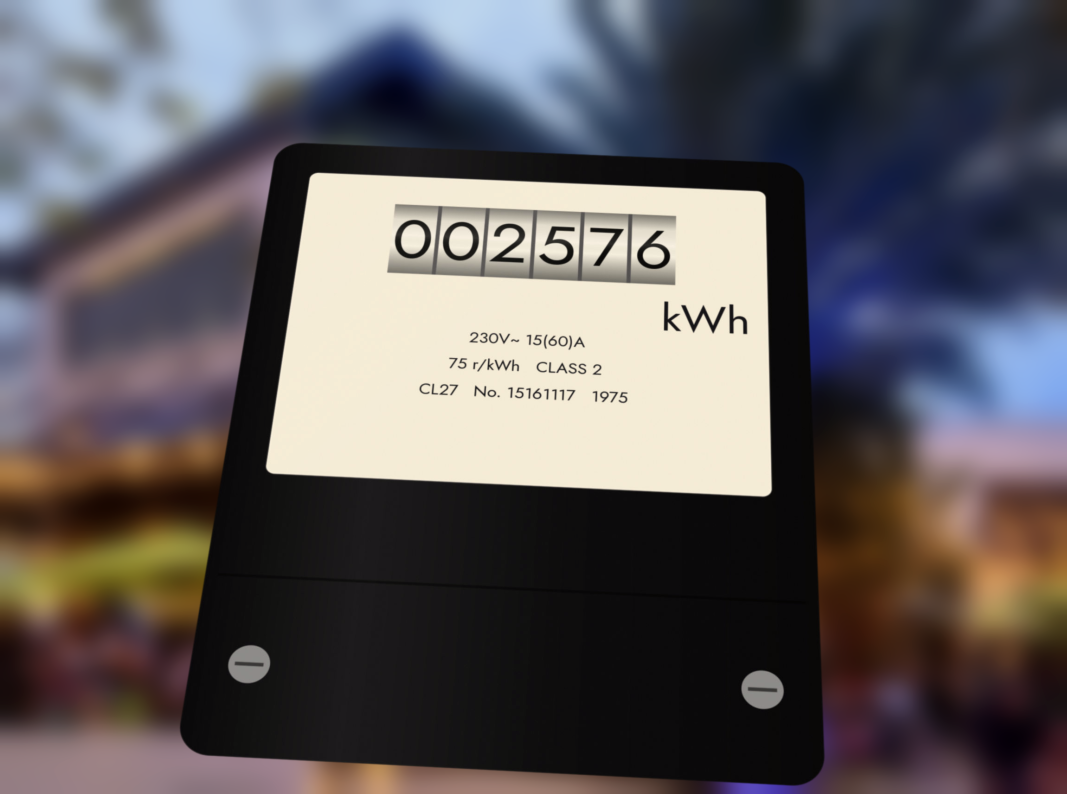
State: 2576kWh
